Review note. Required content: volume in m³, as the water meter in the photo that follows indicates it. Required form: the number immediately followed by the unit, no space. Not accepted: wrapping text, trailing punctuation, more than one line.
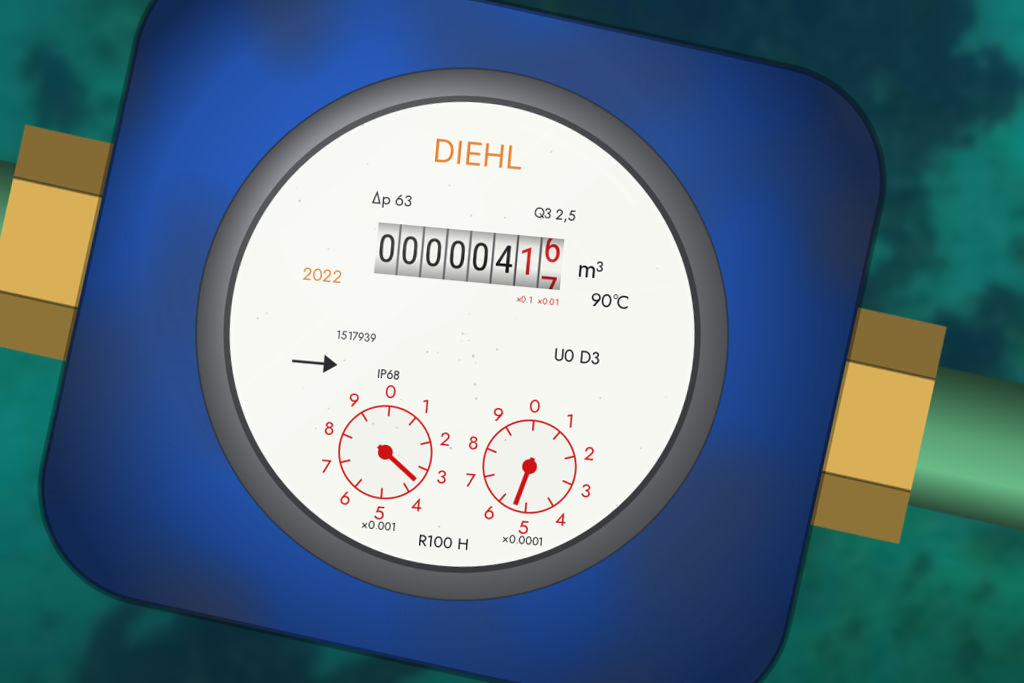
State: 4.1635m³
